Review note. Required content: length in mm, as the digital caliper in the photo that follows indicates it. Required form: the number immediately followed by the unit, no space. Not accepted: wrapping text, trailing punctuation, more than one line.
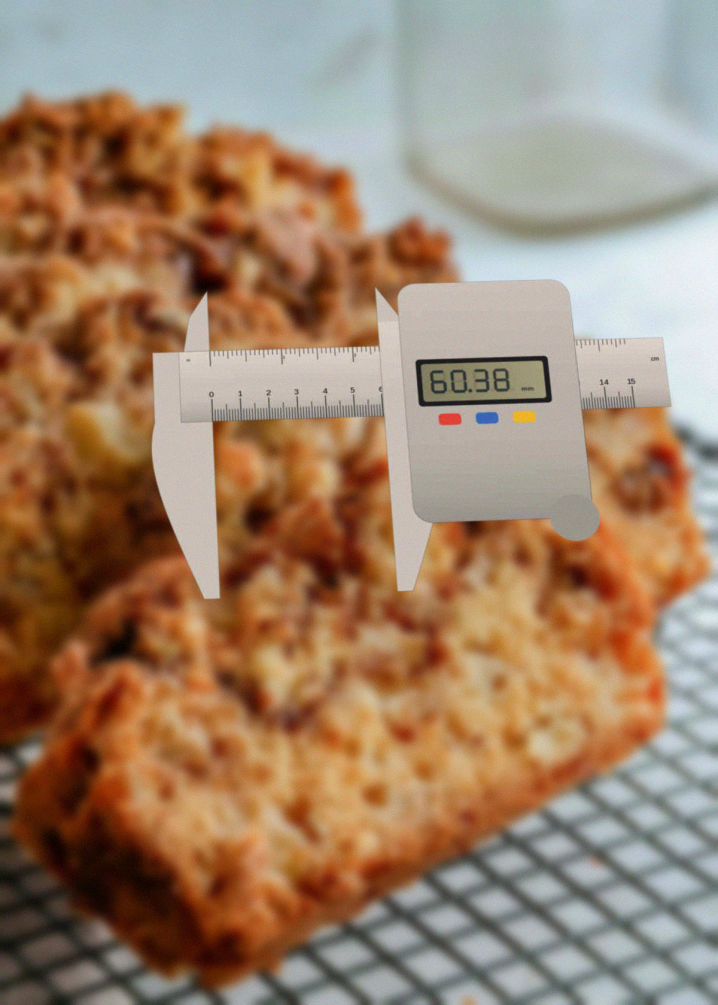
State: 60.38mm
